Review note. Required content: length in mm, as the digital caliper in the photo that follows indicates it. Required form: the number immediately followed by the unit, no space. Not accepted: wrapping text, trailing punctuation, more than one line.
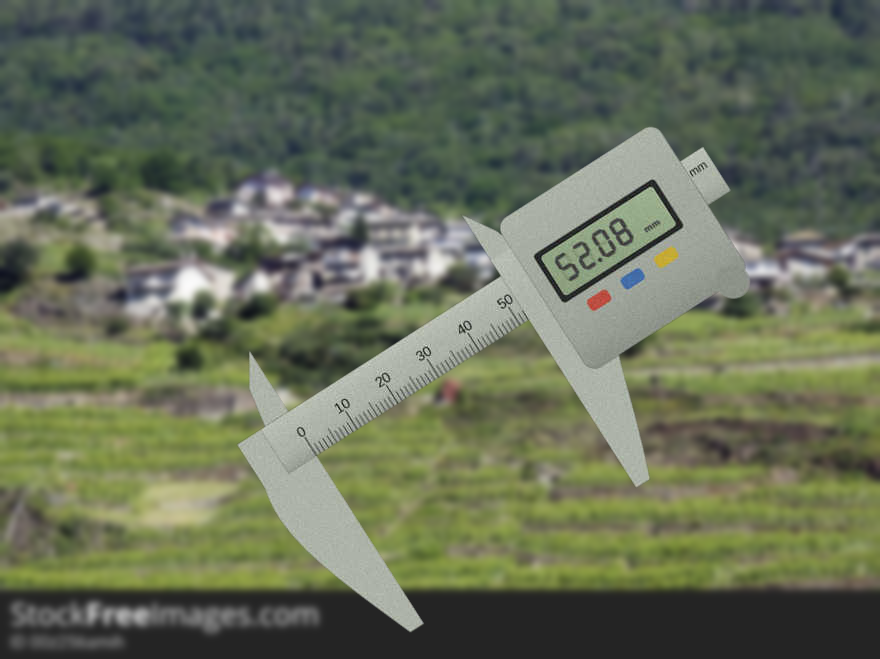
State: 52.08mm
